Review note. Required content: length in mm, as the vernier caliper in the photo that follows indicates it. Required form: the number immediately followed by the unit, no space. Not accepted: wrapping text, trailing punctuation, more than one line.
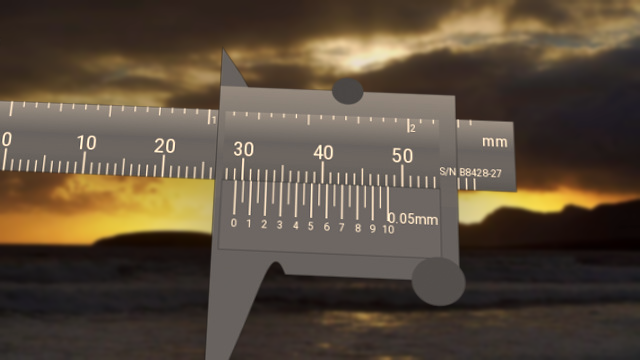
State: 29.2mm
